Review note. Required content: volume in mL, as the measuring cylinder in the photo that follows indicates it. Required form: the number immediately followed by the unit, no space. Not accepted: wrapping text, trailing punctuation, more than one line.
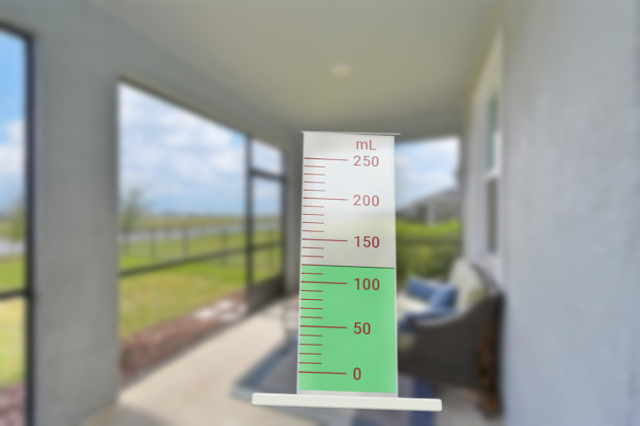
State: 120mL
